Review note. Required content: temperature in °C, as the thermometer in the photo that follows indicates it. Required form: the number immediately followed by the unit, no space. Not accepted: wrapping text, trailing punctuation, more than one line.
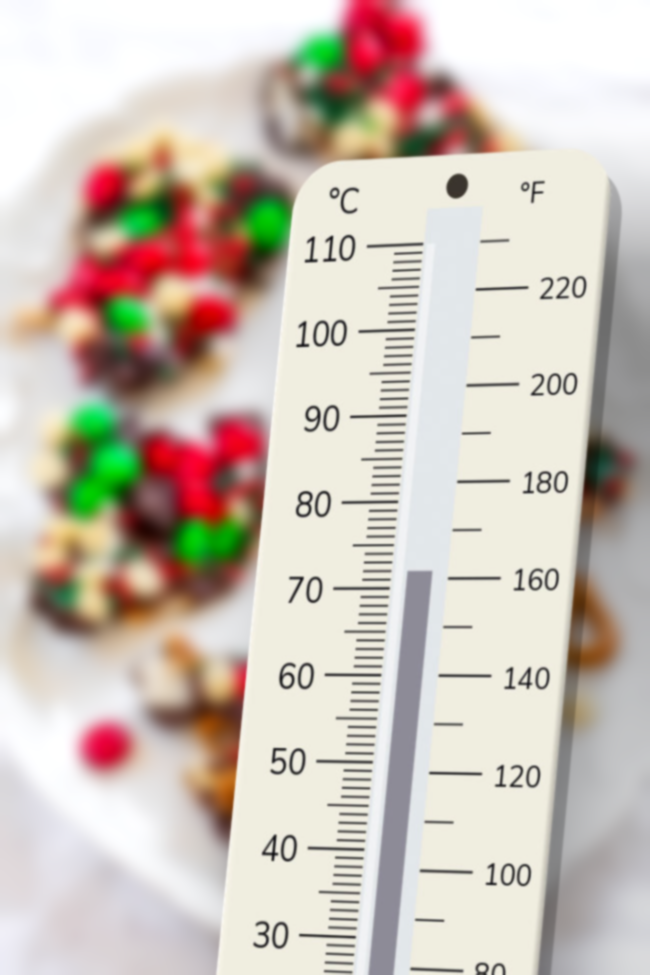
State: 72°C
